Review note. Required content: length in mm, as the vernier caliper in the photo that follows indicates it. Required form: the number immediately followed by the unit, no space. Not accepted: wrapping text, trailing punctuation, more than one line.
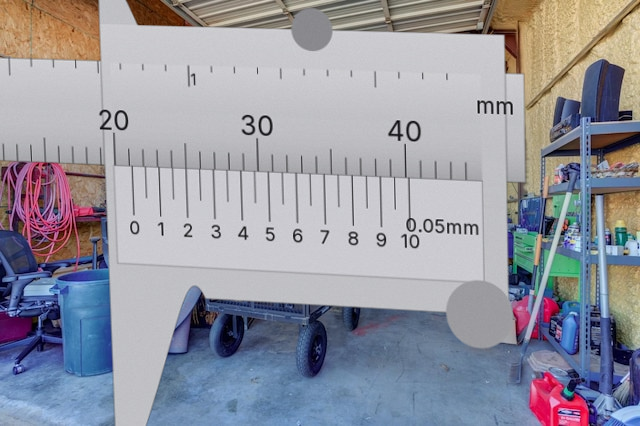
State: 21.2mm
